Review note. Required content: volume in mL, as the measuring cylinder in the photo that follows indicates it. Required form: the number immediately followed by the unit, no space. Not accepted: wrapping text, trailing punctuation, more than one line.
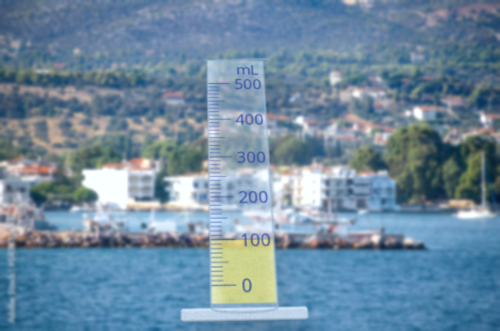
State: 100mL
